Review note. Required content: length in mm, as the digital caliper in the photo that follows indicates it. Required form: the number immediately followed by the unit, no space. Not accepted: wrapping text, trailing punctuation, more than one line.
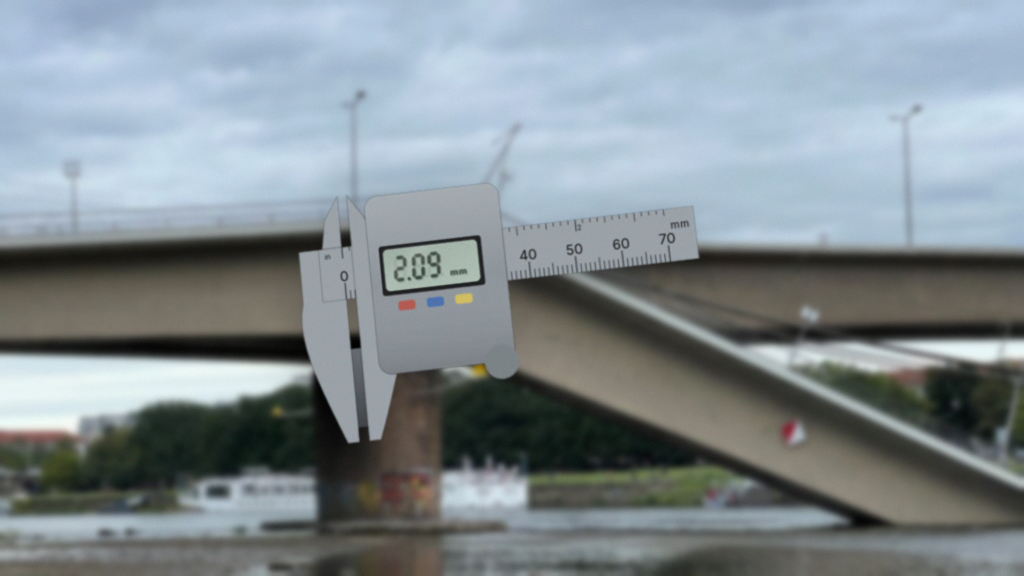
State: 2.09mm
